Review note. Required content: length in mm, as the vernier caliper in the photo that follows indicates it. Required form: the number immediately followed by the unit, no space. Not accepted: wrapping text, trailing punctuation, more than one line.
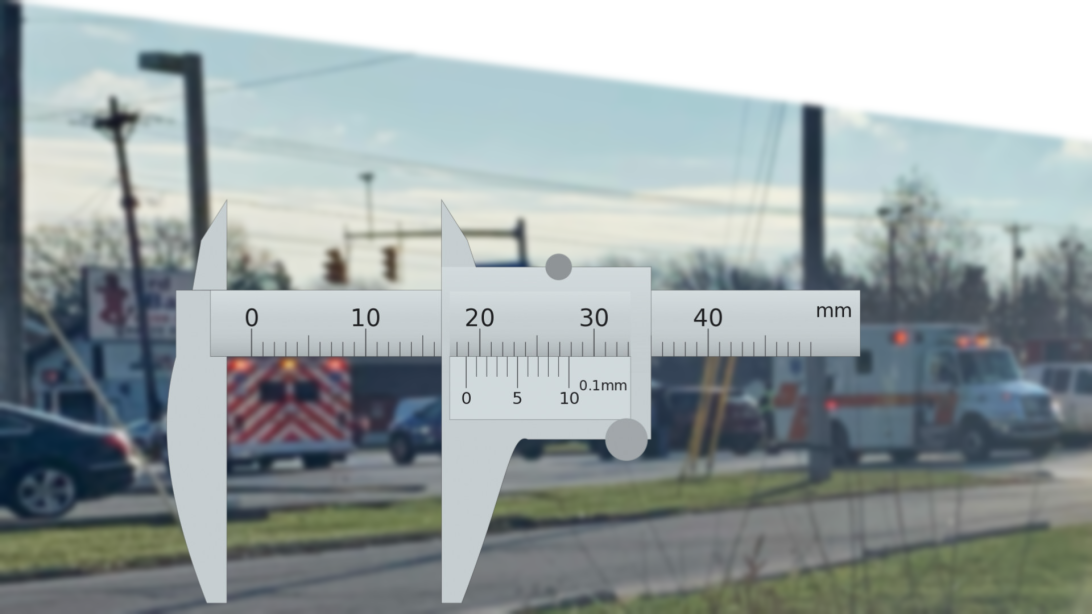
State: 18.8mm
